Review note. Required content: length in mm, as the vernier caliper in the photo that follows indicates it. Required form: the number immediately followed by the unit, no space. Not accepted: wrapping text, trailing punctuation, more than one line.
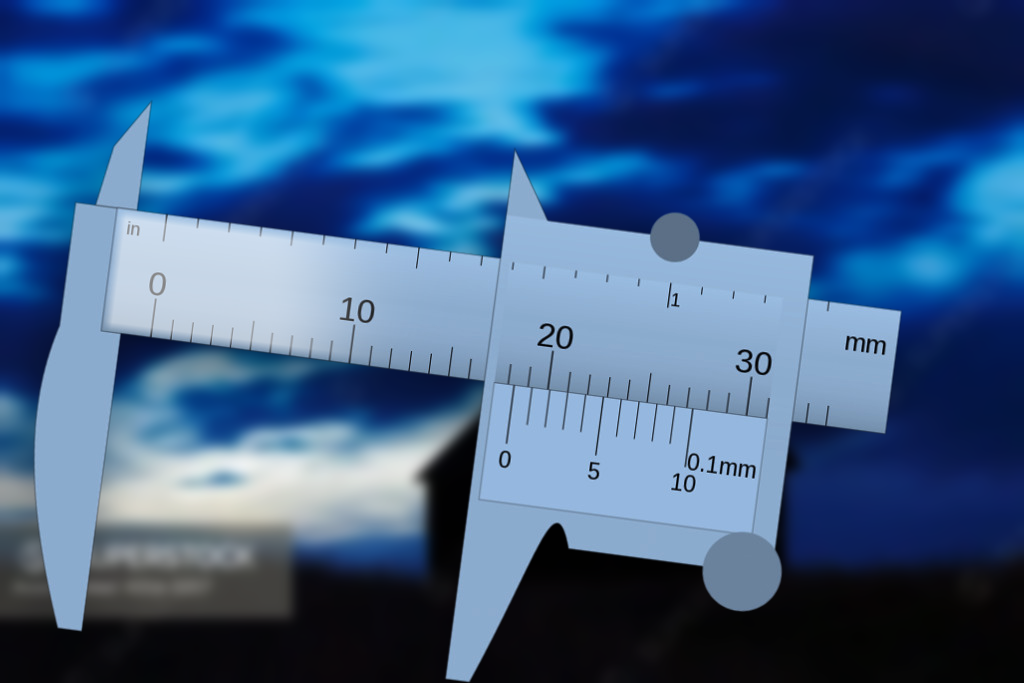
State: 18.3mm
